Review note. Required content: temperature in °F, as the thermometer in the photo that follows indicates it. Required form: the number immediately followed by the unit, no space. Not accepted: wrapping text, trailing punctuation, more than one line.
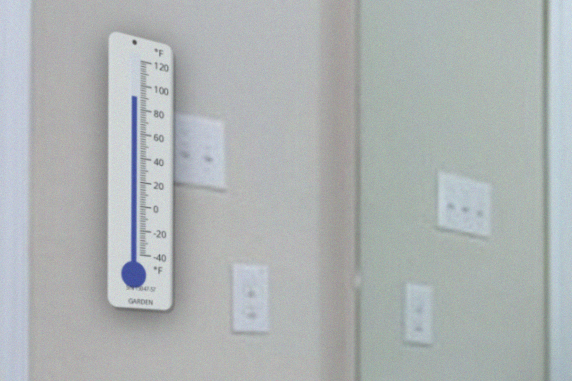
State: 90°F
